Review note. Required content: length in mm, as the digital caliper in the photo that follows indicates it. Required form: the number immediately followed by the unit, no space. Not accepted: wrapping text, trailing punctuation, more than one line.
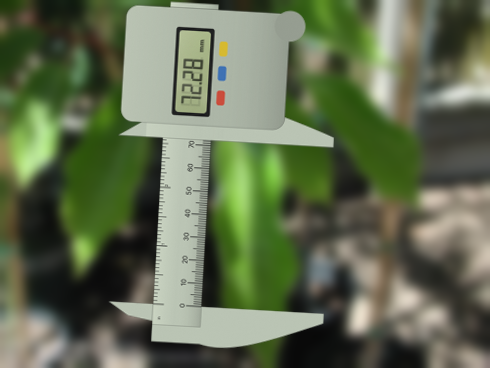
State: 72.28mm
